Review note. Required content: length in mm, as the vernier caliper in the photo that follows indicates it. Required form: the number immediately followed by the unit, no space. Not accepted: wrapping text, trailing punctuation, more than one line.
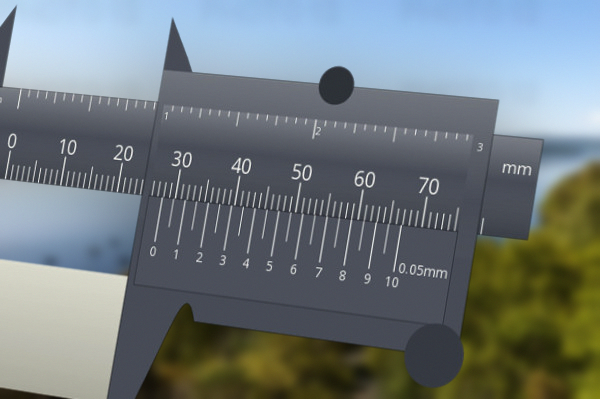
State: 27.8mm
